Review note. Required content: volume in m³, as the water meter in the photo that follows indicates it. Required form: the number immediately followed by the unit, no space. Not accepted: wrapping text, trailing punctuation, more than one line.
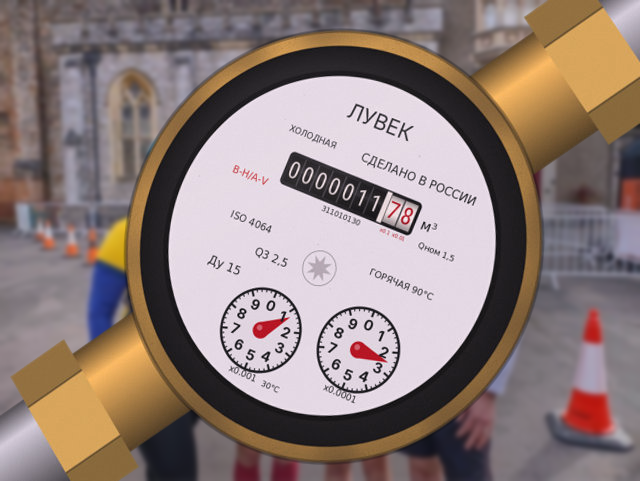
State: 11.7812m³
